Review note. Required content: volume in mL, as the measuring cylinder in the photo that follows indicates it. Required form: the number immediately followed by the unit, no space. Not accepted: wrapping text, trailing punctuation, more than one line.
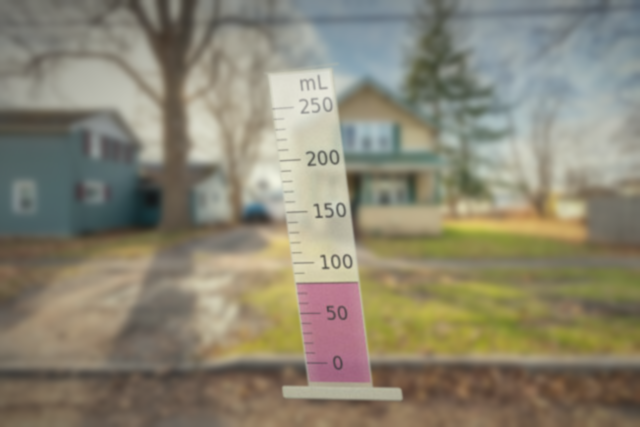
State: 80mL
